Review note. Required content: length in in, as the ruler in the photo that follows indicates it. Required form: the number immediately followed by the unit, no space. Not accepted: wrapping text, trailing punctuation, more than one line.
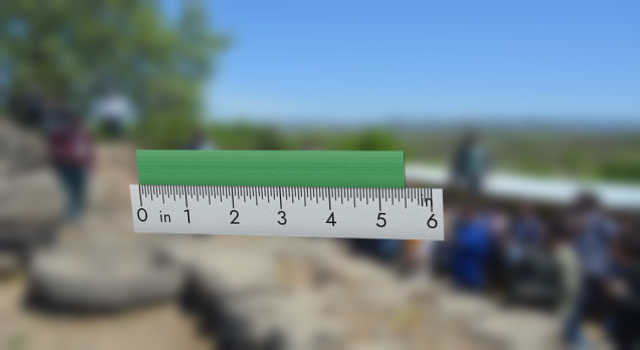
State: 5.5in
